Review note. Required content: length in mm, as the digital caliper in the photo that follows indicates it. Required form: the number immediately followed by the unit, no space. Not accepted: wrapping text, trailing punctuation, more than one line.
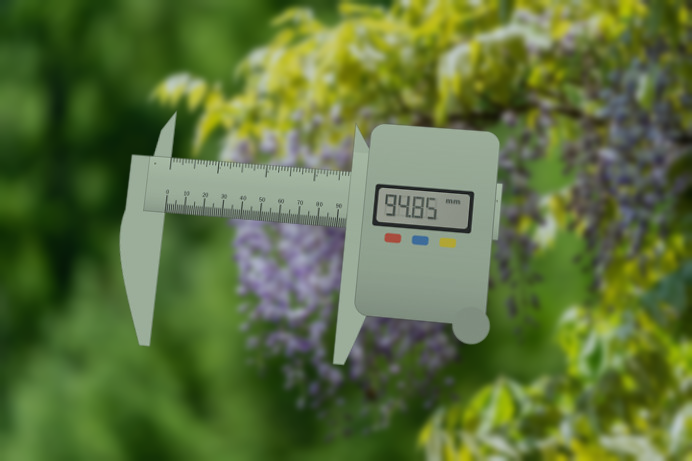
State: 94.85mm
